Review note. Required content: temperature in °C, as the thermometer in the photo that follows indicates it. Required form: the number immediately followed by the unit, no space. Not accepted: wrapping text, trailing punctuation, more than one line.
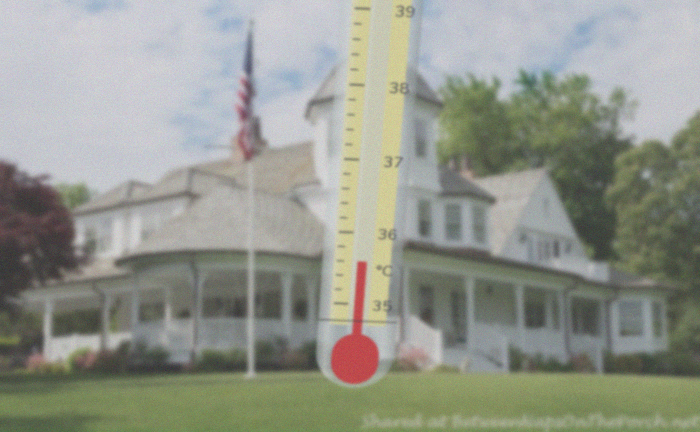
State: 35.6°C
